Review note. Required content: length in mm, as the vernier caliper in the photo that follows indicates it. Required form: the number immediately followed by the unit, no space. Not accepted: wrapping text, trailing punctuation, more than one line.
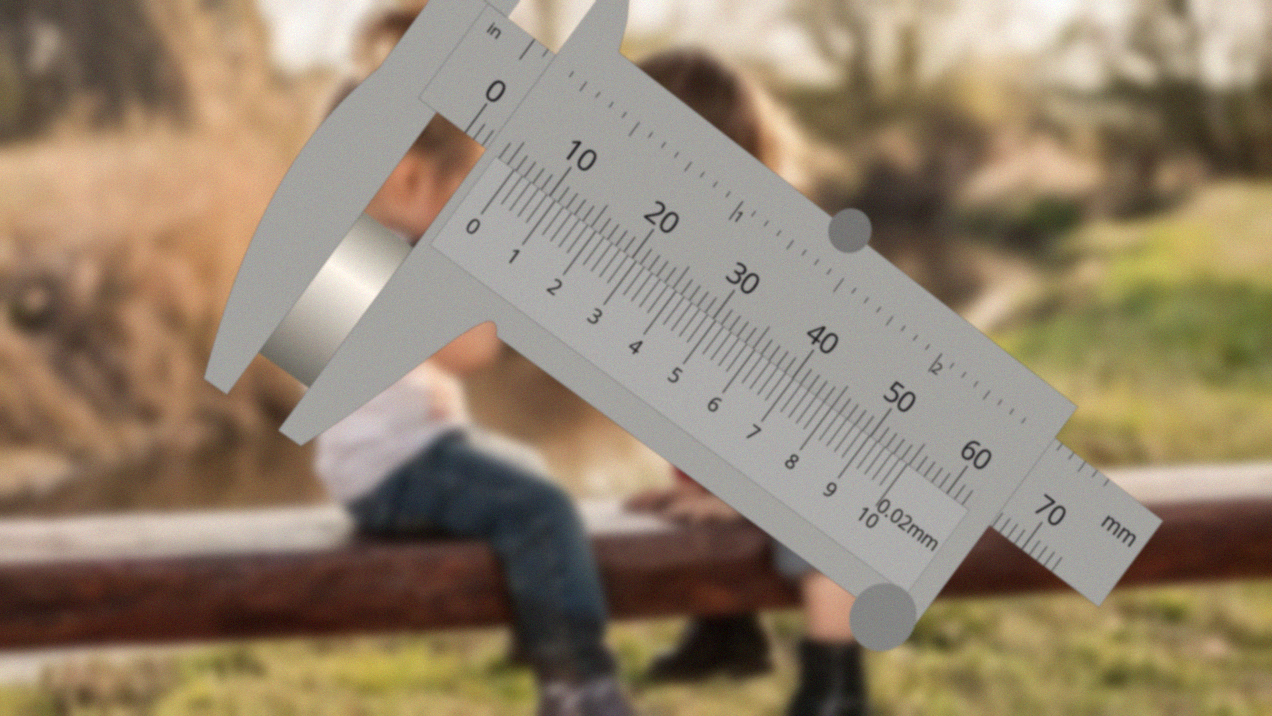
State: 5.8mm
